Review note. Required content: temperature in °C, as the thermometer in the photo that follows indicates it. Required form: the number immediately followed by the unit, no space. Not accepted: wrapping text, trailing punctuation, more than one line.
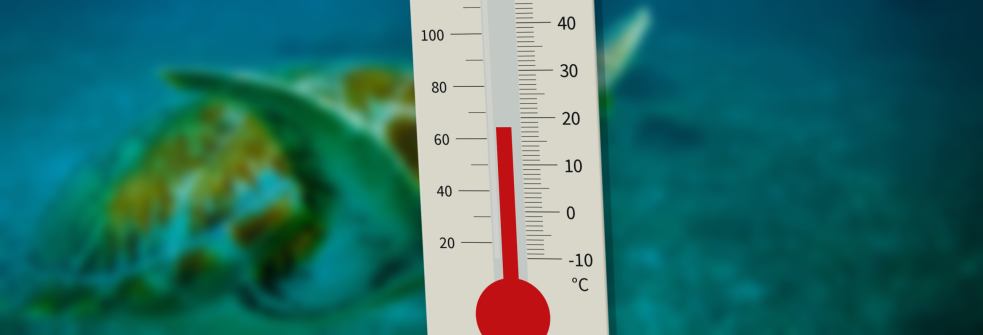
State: 18°C
